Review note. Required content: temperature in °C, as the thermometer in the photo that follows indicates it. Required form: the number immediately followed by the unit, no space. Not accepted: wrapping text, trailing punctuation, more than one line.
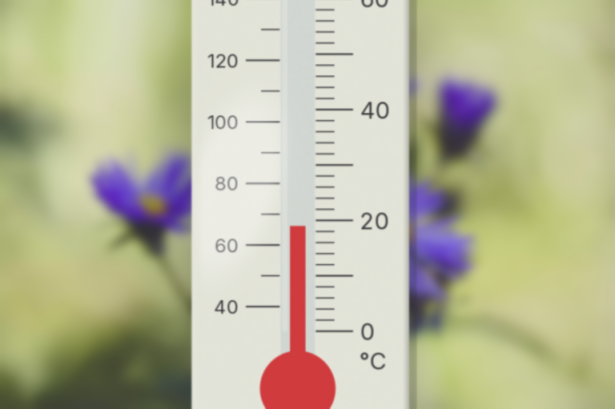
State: 19°C
